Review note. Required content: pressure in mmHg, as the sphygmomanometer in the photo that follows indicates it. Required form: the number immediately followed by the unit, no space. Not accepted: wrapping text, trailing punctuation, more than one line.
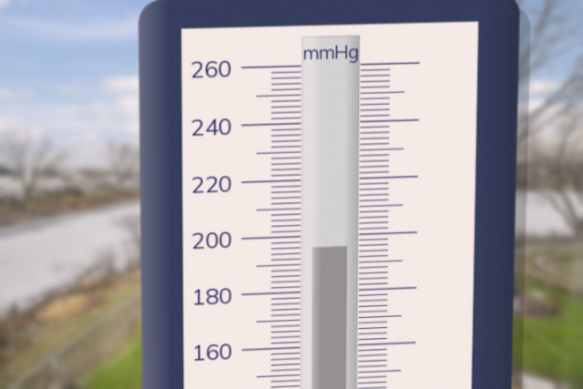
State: 196mmHg
